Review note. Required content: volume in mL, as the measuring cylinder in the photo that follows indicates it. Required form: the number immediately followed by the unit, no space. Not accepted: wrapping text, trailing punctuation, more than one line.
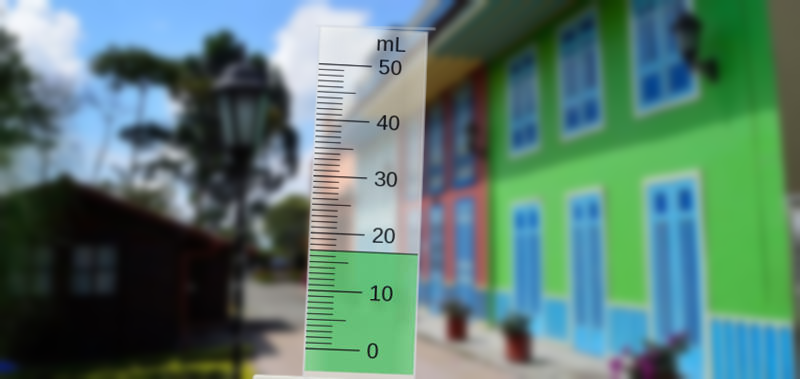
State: 17mL
